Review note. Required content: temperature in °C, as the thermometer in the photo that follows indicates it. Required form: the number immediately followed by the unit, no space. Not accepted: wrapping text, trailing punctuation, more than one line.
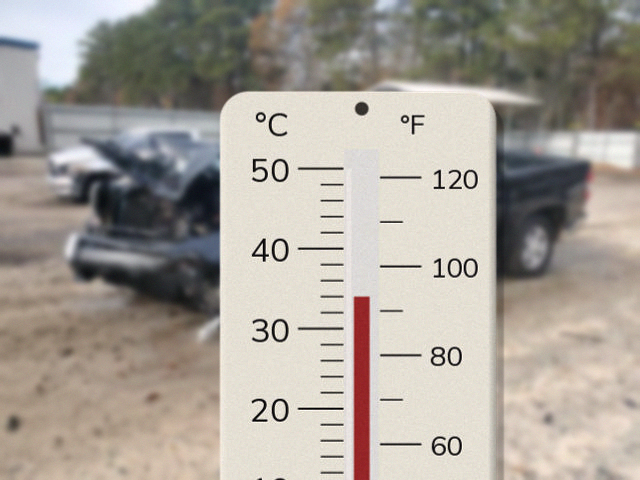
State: 34°C
